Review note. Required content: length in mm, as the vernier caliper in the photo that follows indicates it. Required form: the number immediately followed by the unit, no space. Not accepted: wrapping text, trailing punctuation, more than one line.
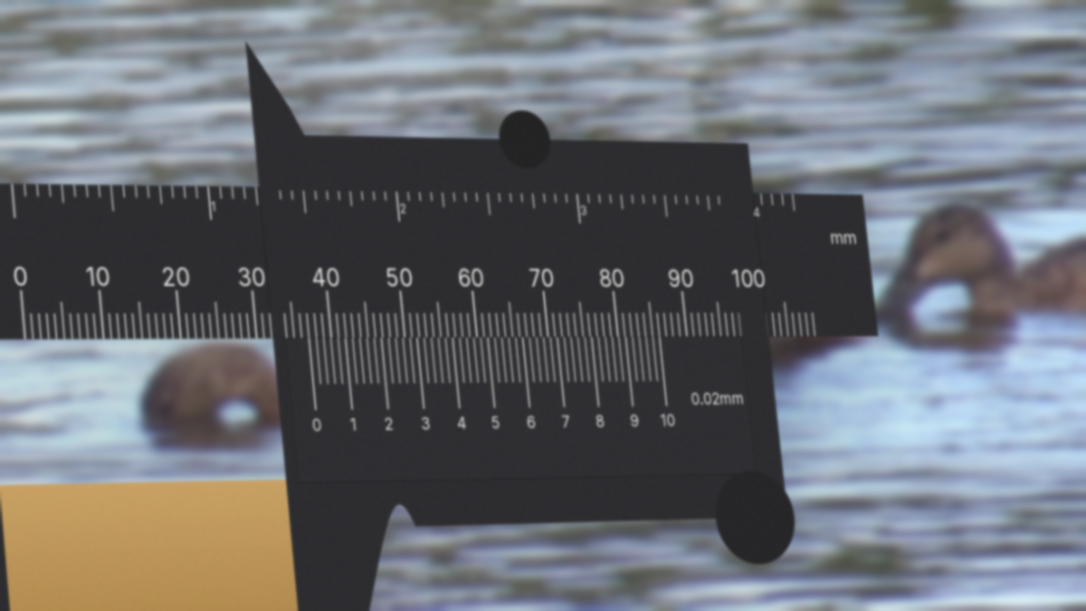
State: 37.0mm
